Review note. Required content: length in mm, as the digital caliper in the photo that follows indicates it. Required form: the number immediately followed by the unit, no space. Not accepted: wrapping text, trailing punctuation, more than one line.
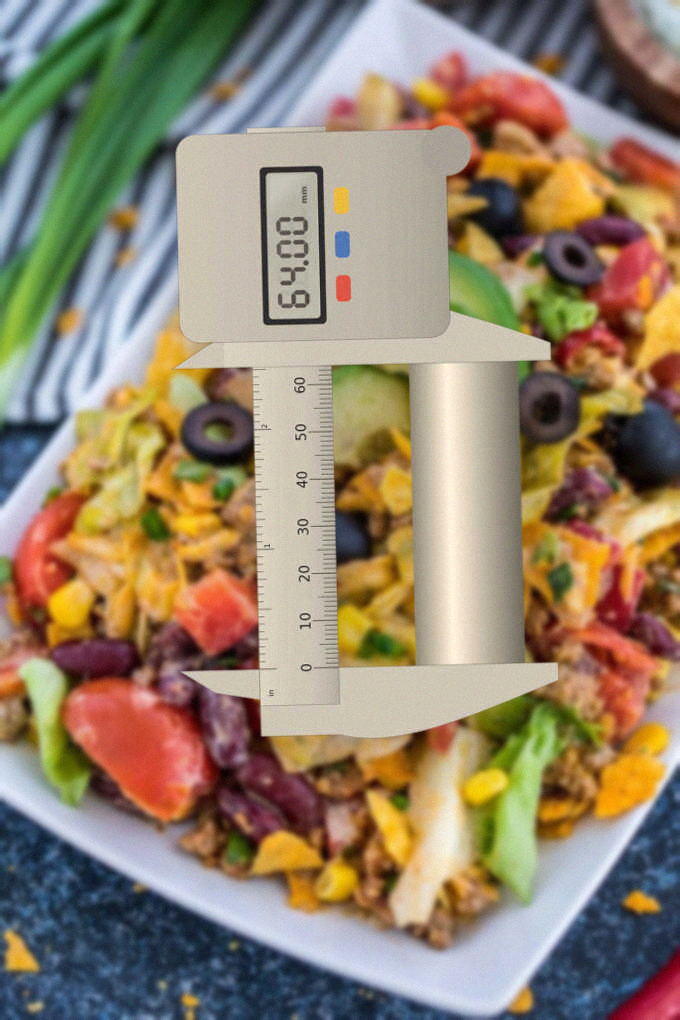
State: 64.00mm
